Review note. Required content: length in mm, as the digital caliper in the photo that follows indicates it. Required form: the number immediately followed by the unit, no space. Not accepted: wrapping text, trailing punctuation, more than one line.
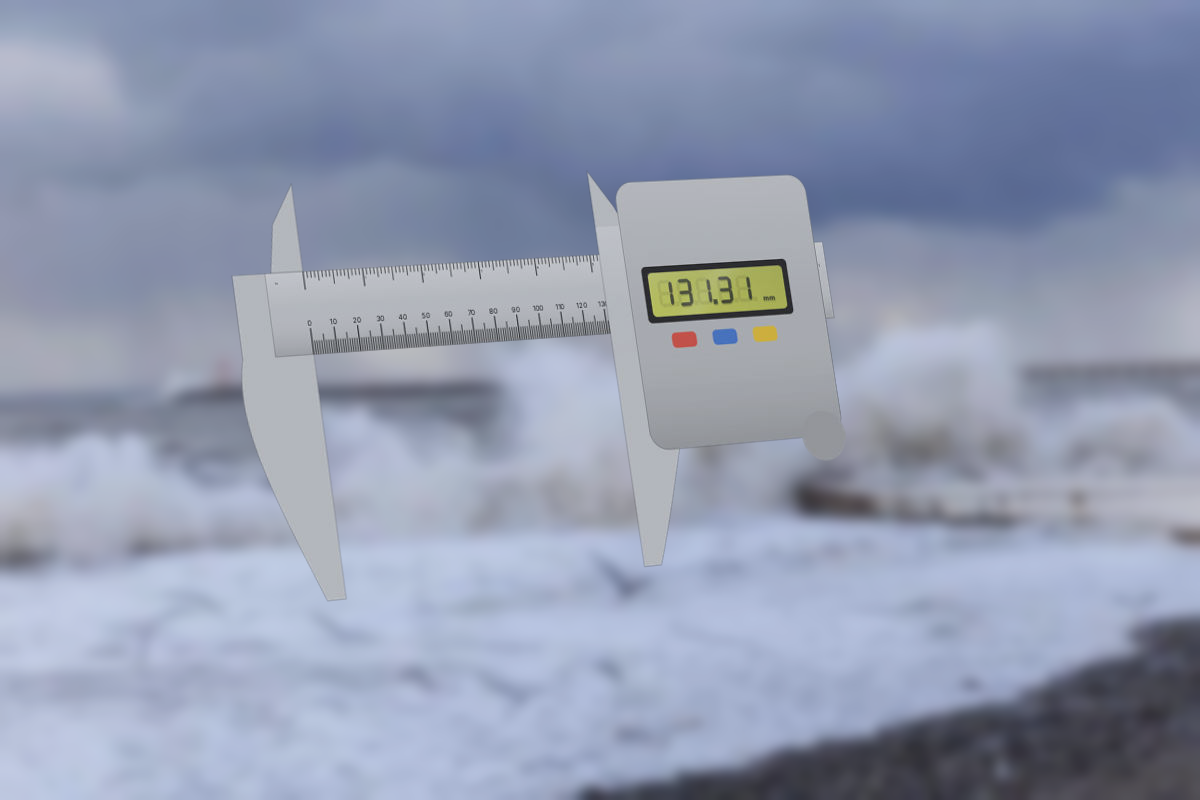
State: 131.31mm
